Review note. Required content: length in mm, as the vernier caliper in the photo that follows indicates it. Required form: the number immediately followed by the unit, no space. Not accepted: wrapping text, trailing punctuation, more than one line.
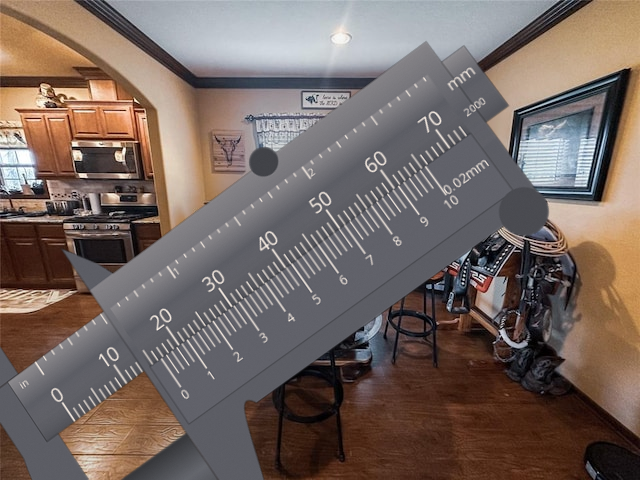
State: 16.6mm
